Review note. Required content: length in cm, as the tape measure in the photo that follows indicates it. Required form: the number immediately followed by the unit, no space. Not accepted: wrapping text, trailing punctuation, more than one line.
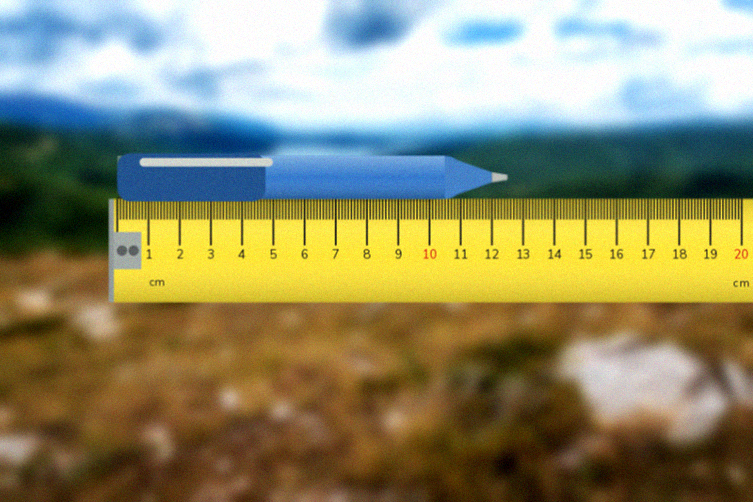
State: 12.5cm
